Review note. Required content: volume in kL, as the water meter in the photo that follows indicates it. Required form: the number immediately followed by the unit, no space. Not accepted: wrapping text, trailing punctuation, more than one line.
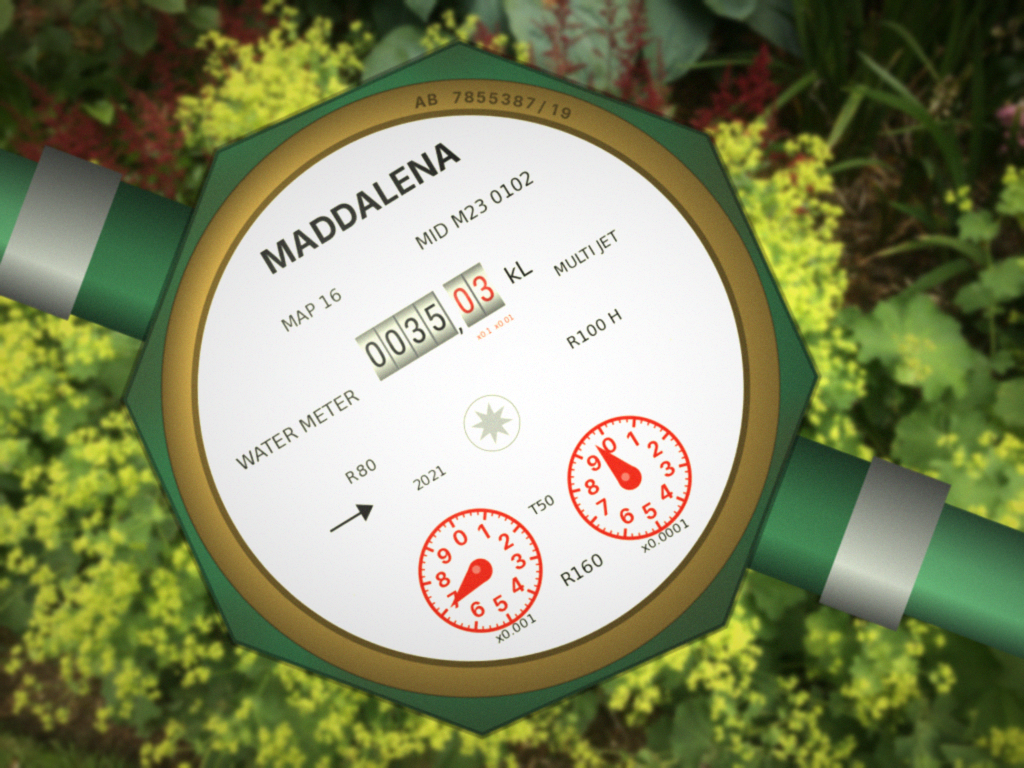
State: 35.0369kL
